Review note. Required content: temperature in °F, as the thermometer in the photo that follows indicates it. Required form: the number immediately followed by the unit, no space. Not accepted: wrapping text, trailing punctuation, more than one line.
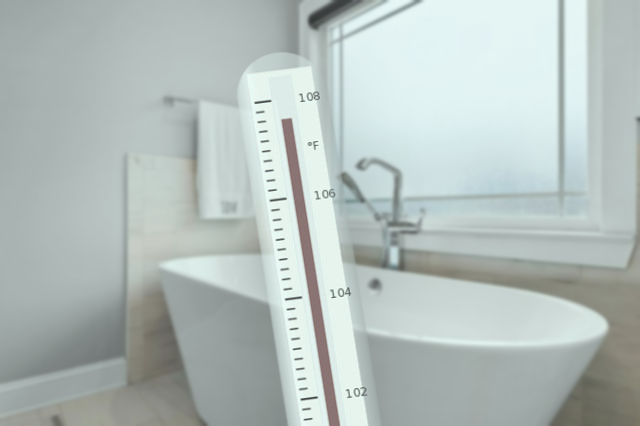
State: 107.6°F
